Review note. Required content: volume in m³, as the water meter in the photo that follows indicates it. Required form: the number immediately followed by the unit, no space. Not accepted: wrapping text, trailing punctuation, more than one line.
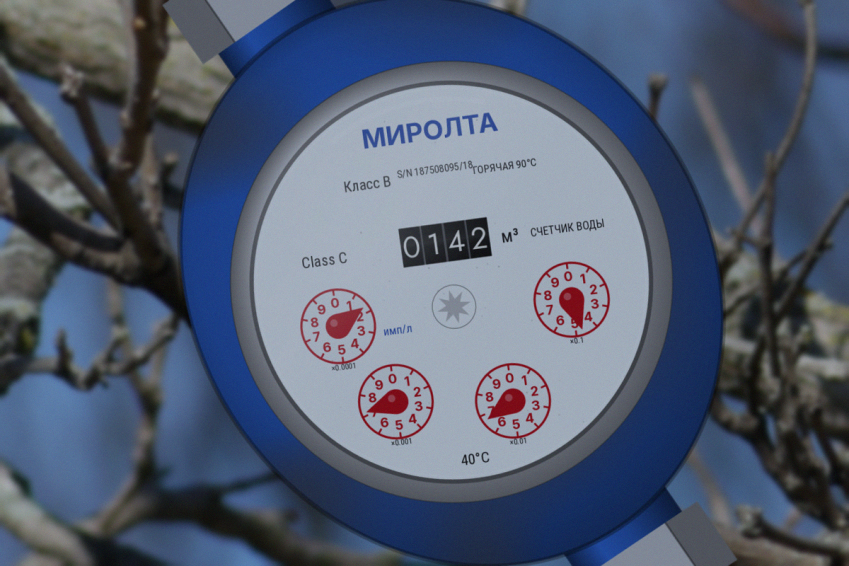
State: 142.4671m³
